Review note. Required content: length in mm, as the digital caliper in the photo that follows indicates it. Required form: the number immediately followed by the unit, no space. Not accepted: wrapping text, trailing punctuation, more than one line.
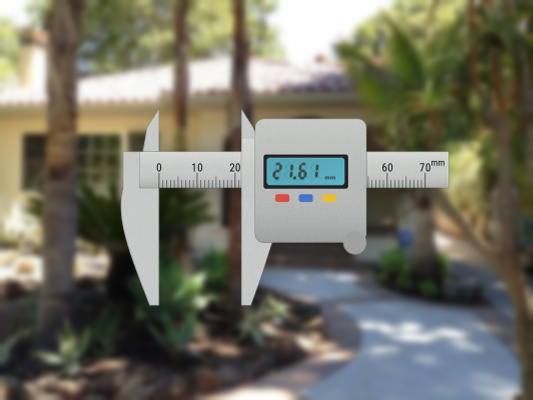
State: 21.61mm
